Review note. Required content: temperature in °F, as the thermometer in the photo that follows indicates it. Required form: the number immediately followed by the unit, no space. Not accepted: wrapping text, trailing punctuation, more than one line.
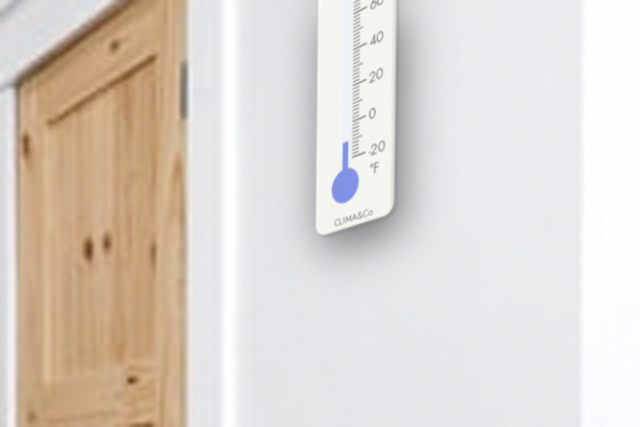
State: -10°F
